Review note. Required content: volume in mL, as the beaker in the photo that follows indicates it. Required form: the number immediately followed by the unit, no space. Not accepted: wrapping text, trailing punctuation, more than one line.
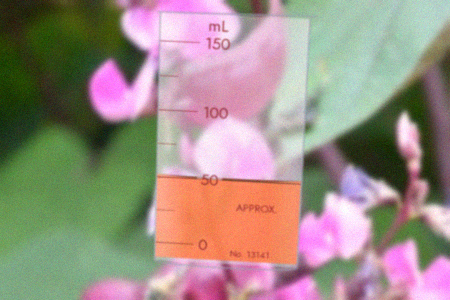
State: 50mL
